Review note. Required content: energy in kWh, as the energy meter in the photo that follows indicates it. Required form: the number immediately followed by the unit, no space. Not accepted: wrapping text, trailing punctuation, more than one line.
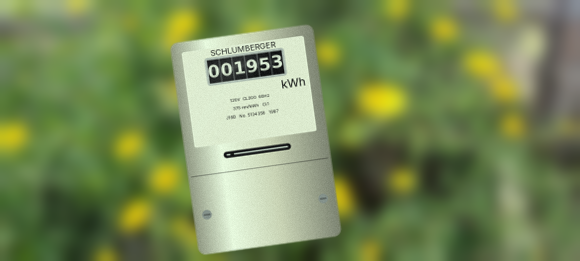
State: 1953kWh
